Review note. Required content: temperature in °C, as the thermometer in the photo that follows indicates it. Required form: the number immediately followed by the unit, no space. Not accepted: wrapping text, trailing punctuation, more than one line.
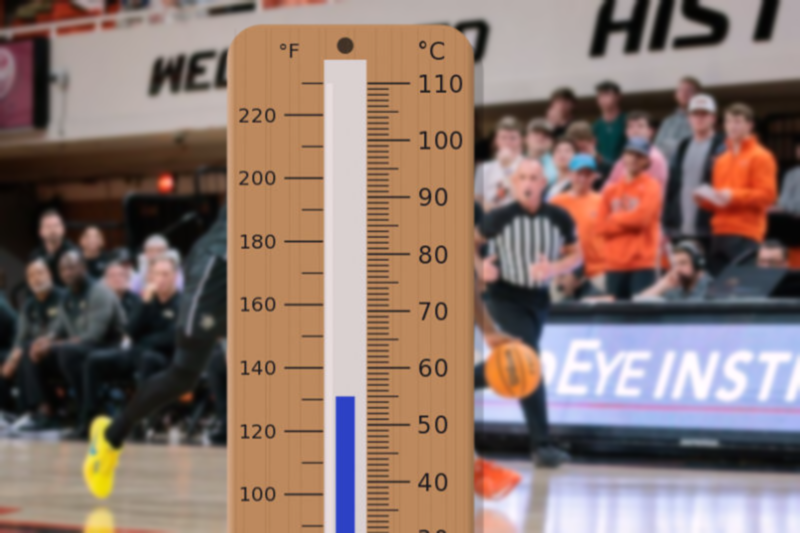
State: 55°C
